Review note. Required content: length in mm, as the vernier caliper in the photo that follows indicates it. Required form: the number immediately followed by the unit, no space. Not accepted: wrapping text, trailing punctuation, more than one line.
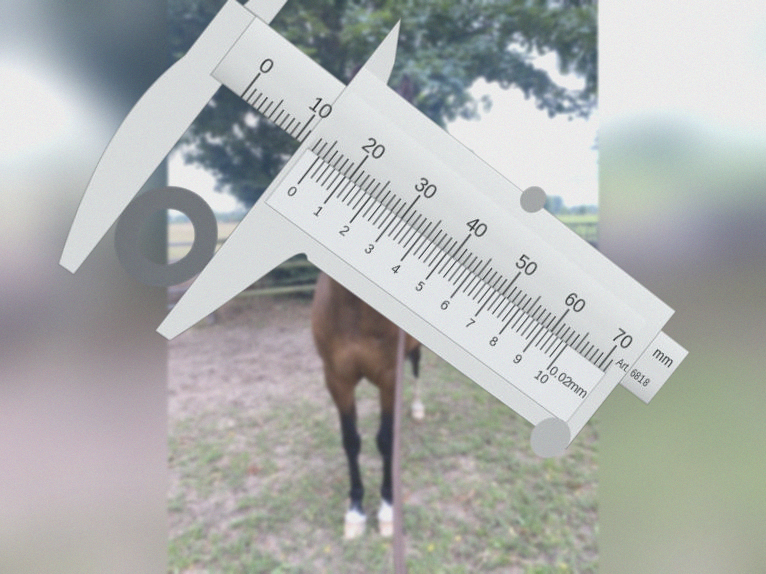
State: 14.4mm
